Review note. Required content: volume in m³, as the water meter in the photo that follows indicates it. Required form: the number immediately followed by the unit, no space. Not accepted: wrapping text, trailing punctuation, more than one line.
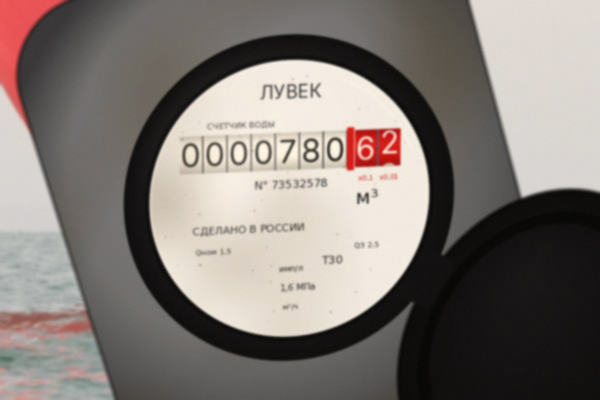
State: 780.62m³
